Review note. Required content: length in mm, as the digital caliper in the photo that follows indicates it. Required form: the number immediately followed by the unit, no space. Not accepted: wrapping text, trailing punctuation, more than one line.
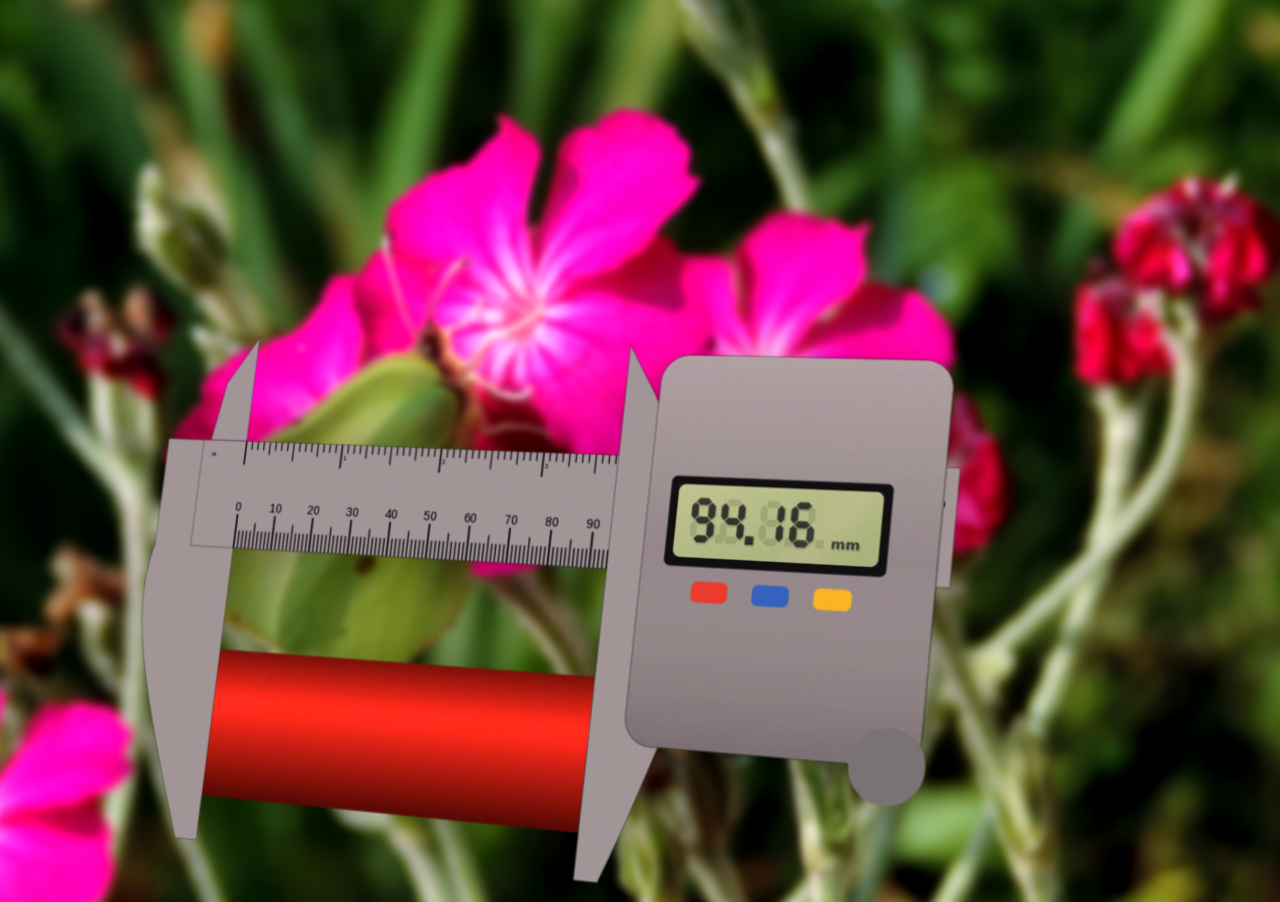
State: 94.16mm
